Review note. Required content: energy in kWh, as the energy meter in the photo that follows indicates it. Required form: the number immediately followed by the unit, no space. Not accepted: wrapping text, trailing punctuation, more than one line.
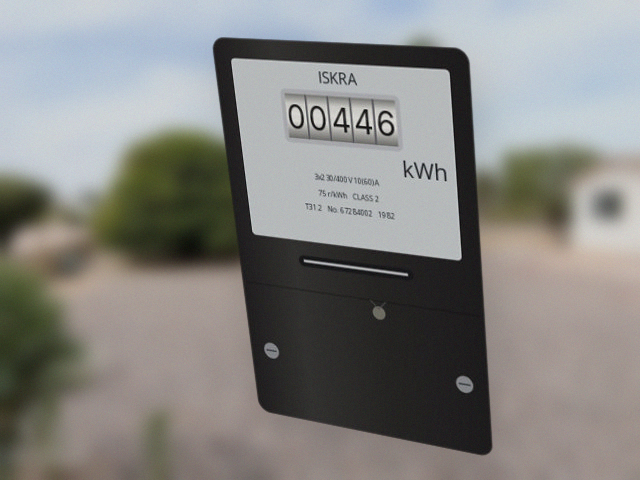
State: 446kWh
